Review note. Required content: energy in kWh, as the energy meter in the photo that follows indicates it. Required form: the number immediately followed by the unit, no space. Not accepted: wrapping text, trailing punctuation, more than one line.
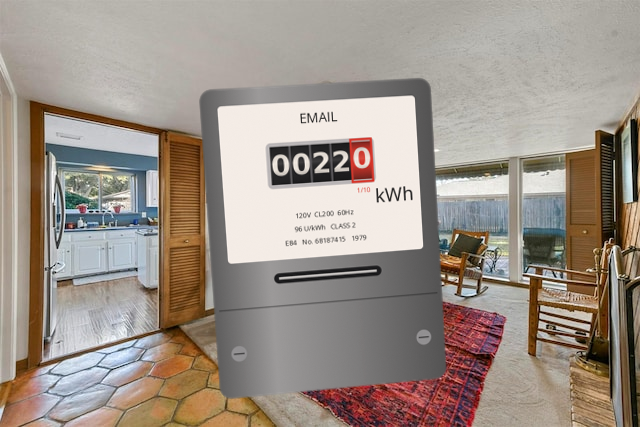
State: 22.0kWh
